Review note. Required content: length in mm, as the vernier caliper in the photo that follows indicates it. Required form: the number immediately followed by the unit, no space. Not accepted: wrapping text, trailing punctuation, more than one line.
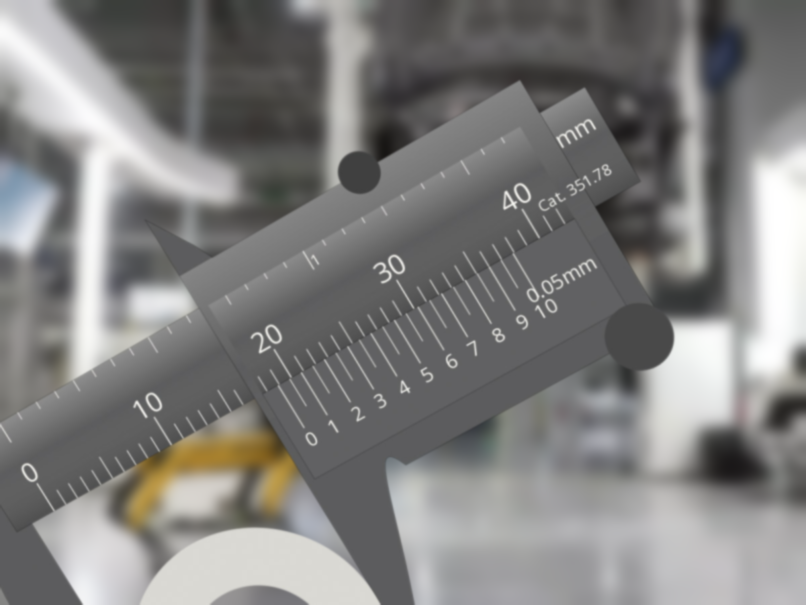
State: 18.9mm
